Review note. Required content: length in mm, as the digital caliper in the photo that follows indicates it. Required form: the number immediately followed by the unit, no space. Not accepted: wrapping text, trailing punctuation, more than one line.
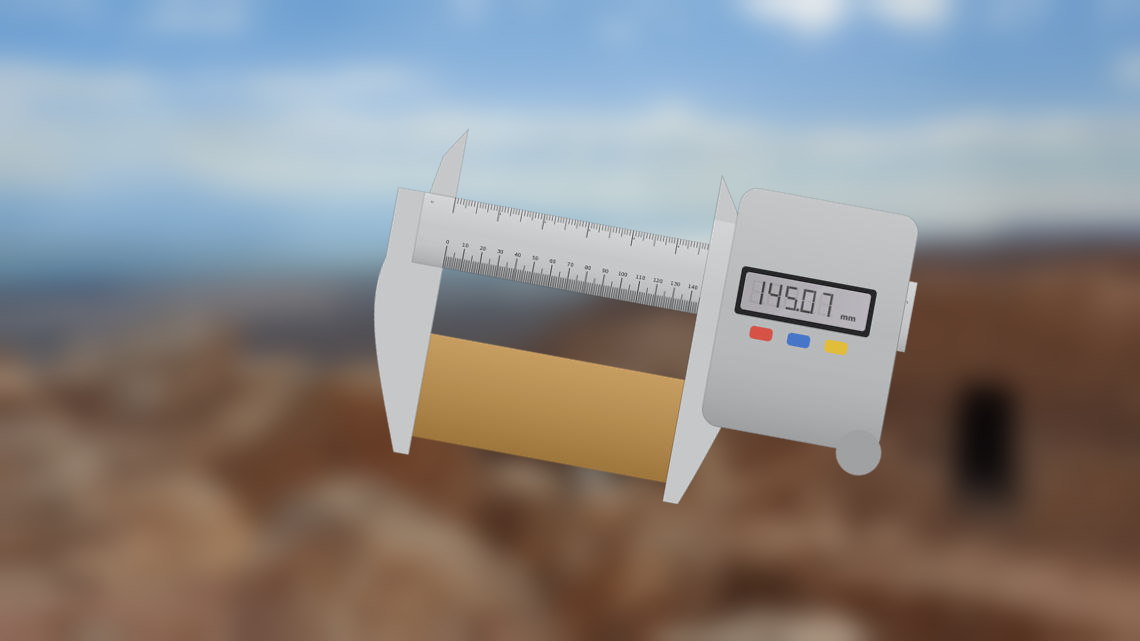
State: 145.07mm
